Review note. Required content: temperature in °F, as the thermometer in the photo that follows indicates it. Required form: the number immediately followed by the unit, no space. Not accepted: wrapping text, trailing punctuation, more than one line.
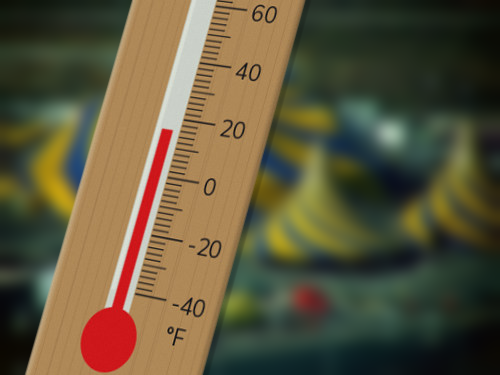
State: 16°F
